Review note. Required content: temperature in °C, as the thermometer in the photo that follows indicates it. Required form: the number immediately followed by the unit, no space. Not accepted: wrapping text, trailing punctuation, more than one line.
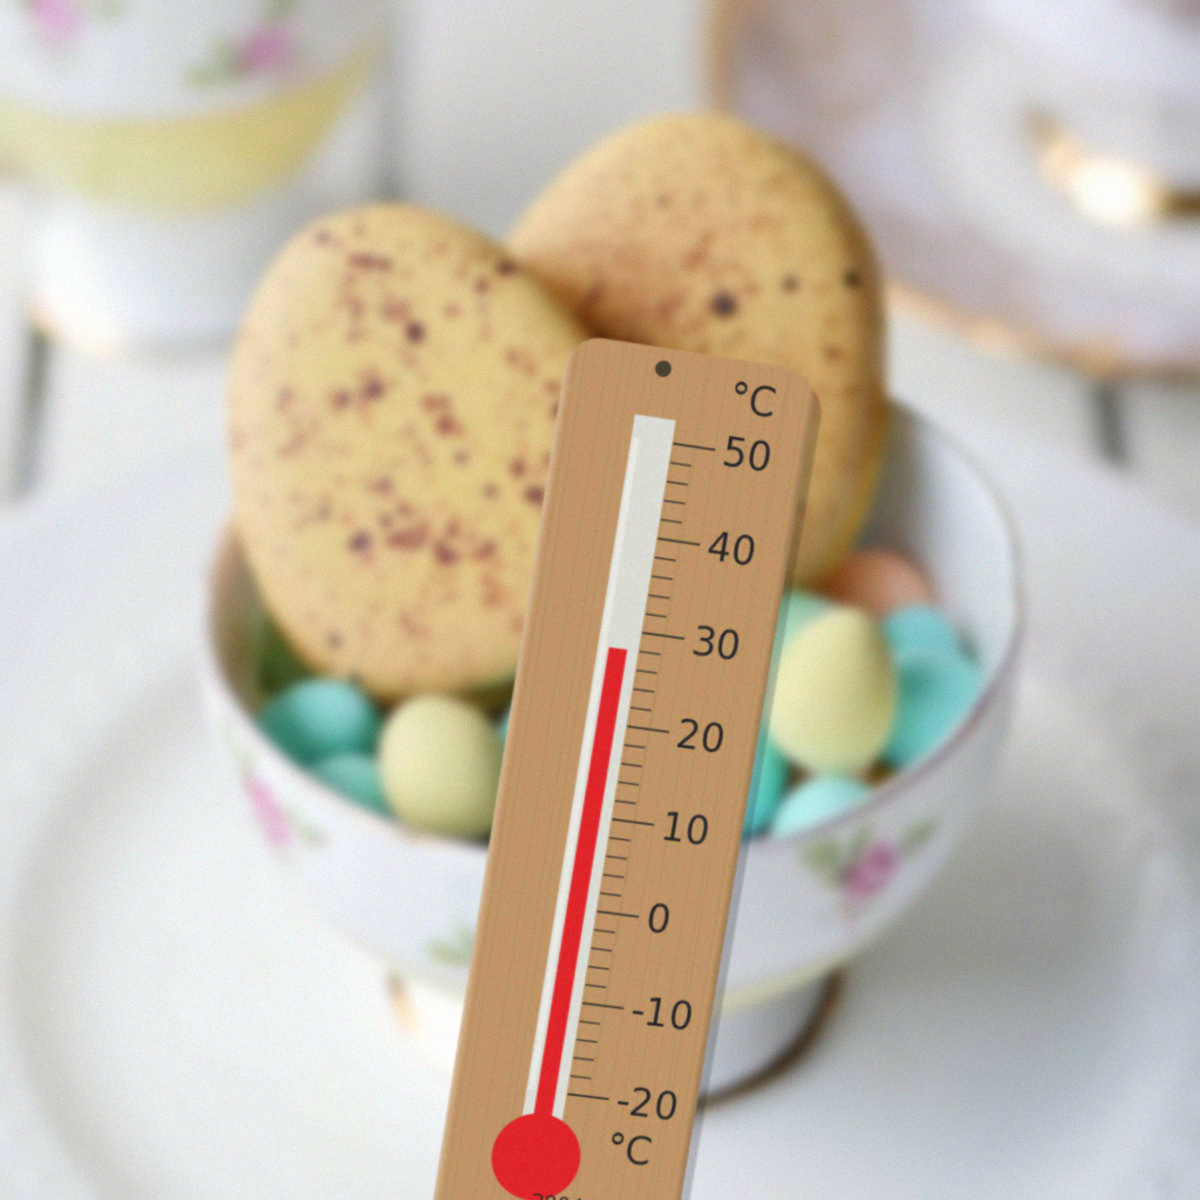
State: 28°C
